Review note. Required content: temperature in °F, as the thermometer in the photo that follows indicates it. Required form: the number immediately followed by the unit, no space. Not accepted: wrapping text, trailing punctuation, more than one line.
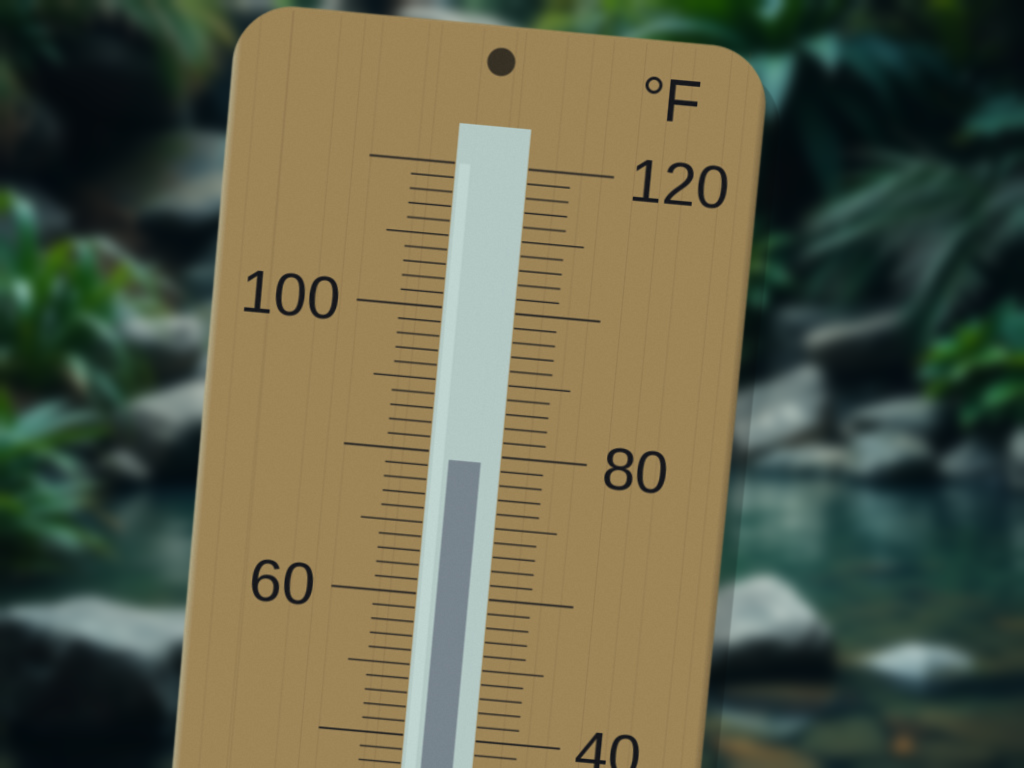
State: 79°F
